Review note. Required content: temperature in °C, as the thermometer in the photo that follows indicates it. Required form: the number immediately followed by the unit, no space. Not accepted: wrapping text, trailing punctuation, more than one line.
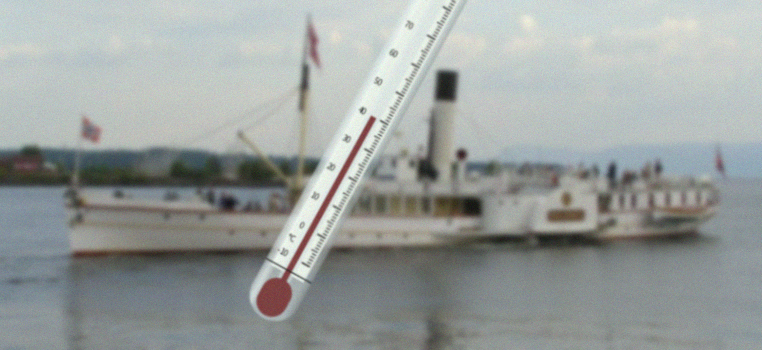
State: 40°C
